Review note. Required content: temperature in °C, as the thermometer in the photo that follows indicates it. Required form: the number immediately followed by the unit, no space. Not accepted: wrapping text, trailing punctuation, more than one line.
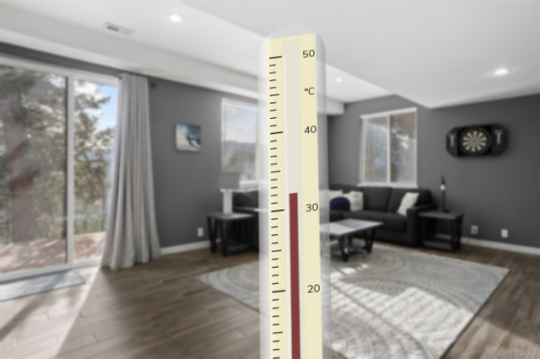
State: 32°C
